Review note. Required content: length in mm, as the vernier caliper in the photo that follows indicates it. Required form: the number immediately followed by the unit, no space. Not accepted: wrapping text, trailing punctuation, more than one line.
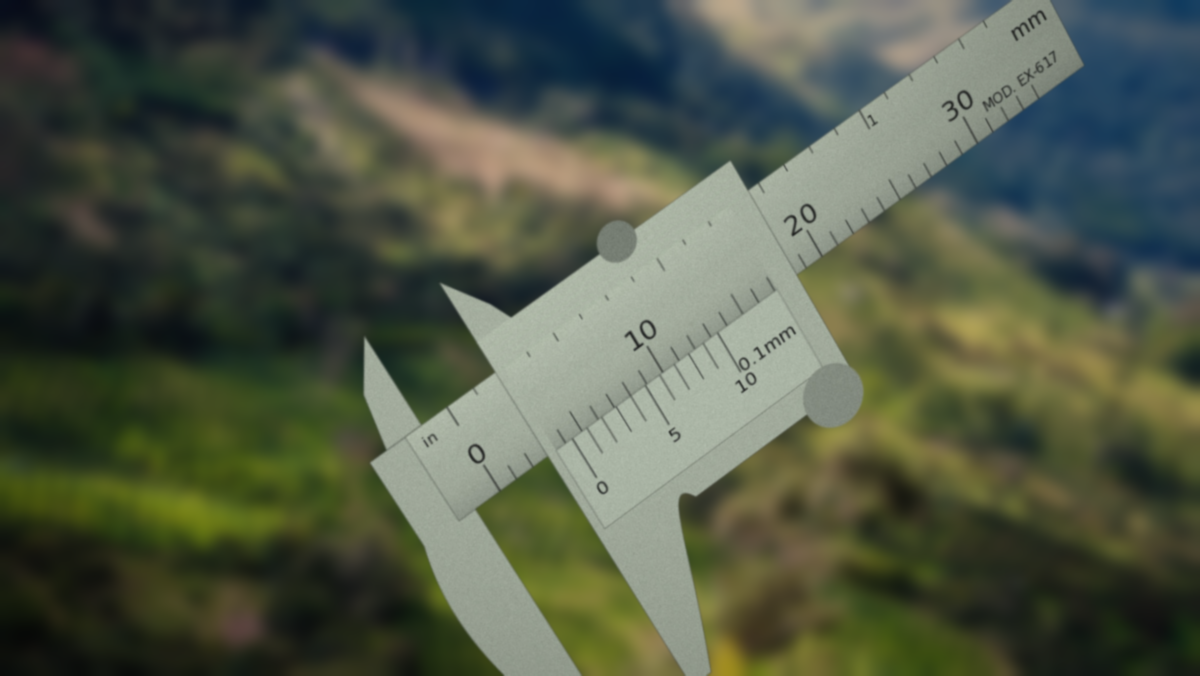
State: 4.4mm
